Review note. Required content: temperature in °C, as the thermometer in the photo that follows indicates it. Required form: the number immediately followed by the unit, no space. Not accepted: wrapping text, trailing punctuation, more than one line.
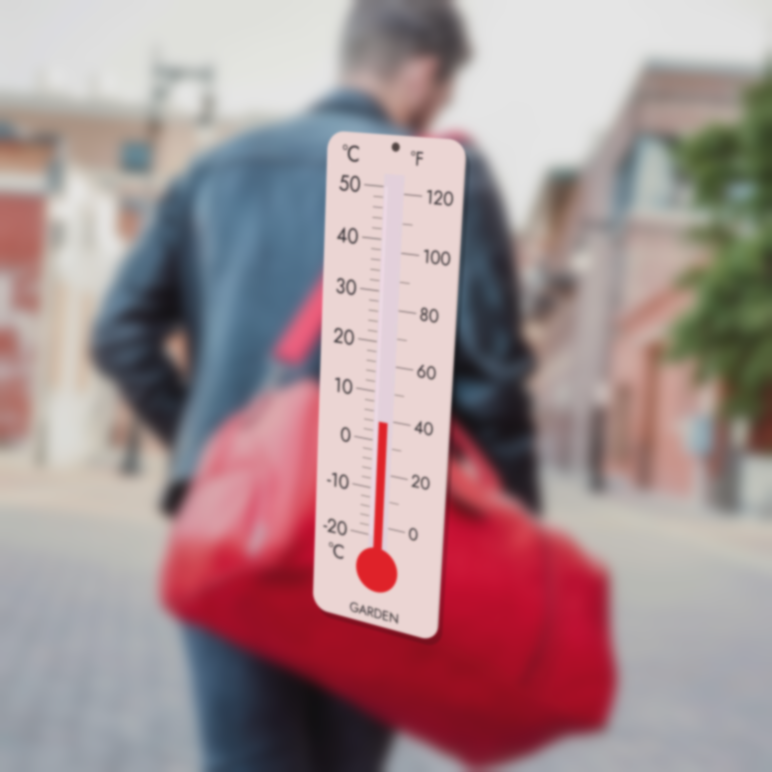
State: 4°C
